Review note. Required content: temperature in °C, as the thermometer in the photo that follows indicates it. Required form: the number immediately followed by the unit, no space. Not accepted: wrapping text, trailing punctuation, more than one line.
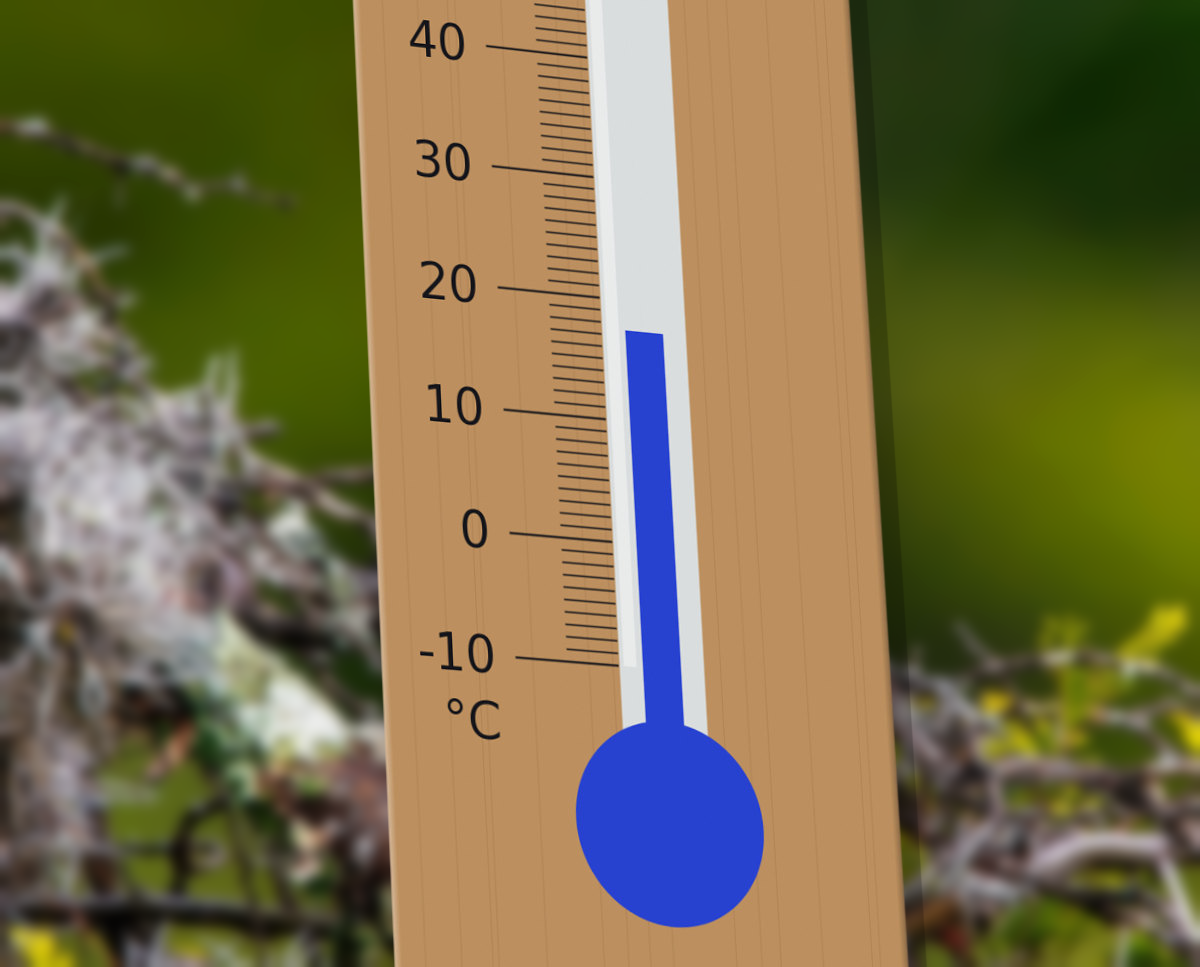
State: 17.5°C
